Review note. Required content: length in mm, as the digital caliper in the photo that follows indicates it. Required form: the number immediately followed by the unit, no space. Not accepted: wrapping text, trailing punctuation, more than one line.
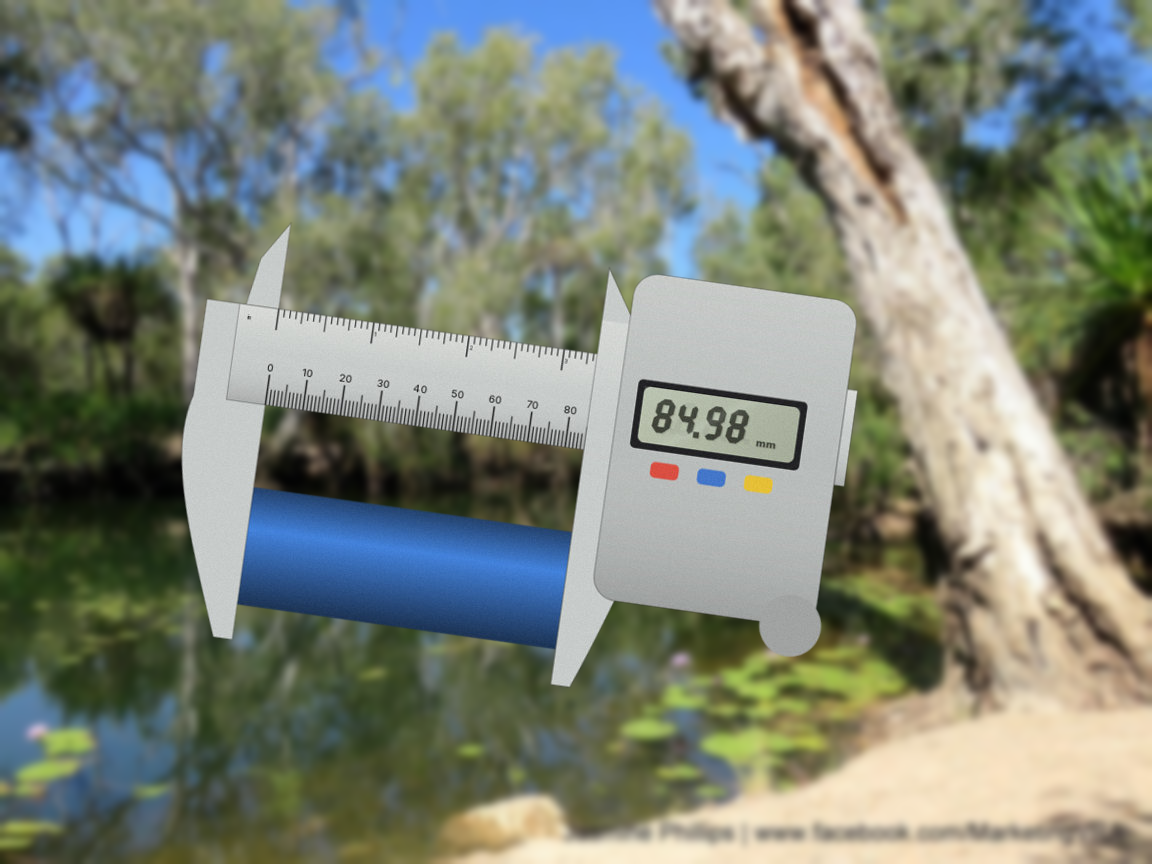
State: 84.98mm
